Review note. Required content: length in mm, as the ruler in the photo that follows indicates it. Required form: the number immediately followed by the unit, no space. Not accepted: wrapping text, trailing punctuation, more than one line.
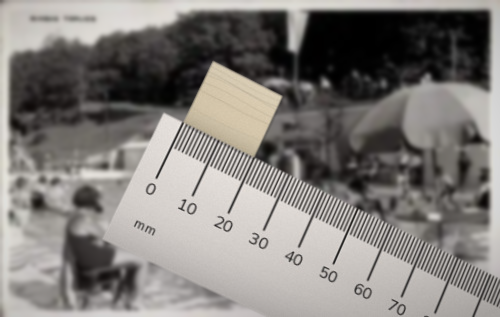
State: 20mm
